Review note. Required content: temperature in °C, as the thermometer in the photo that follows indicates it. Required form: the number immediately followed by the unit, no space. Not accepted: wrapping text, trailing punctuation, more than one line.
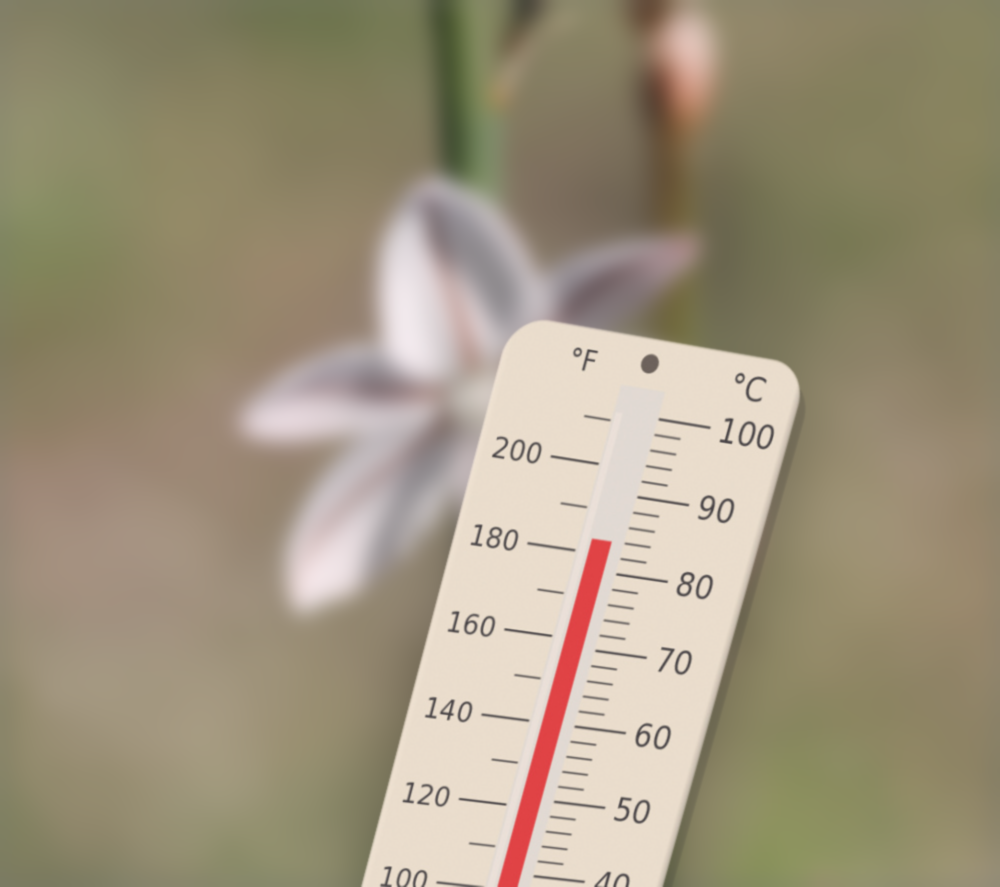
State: 84°C
